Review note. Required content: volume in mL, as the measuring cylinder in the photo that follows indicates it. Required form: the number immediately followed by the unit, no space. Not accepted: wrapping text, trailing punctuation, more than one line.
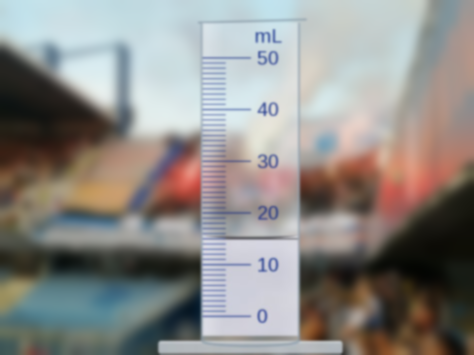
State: 15mL
